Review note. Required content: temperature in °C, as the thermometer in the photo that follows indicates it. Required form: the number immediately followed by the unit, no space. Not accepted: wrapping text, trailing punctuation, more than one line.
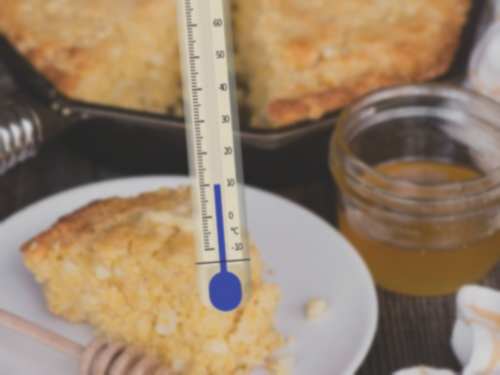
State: 10°C
